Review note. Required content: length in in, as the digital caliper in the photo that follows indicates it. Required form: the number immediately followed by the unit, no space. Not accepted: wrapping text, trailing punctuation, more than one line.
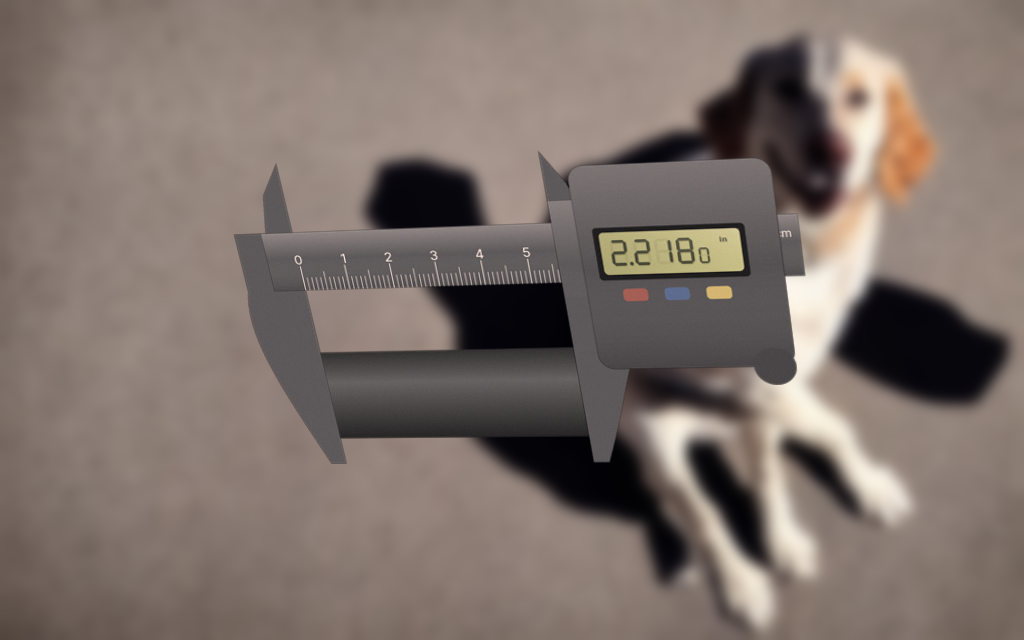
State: 2.2180in
